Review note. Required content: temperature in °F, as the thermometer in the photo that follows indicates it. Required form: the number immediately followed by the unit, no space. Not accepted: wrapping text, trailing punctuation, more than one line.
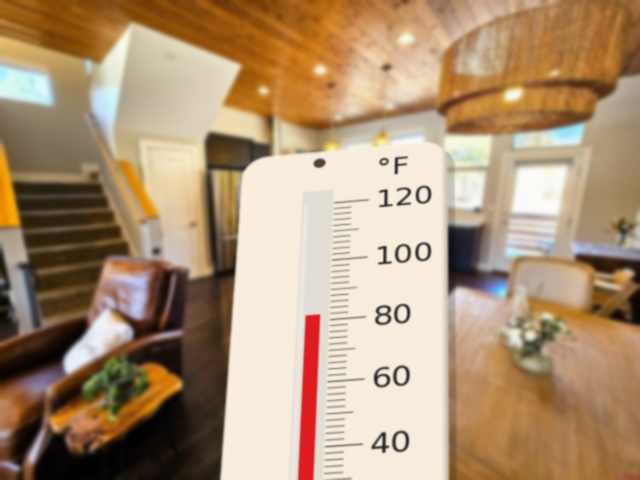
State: 82°F
